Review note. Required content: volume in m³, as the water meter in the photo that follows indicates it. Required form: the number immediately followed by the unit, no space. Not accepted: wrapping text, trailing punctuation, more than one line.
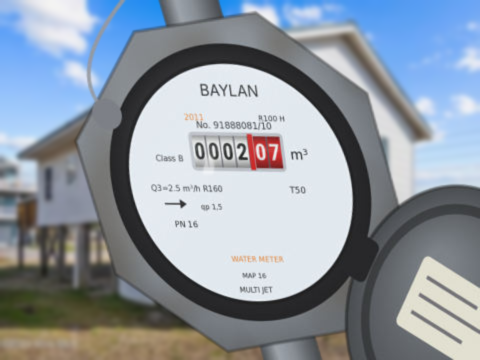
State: 2.07m³
